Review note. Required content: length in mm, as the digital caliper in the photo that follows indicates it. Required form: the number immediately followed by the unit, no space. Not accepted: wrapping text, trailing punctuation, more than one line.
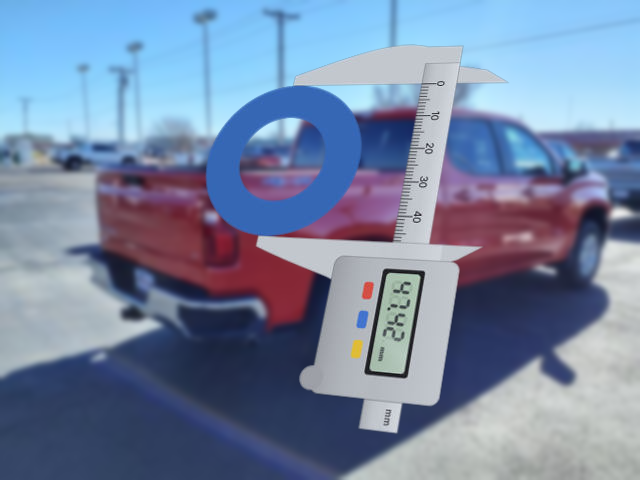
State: 47.42mm
